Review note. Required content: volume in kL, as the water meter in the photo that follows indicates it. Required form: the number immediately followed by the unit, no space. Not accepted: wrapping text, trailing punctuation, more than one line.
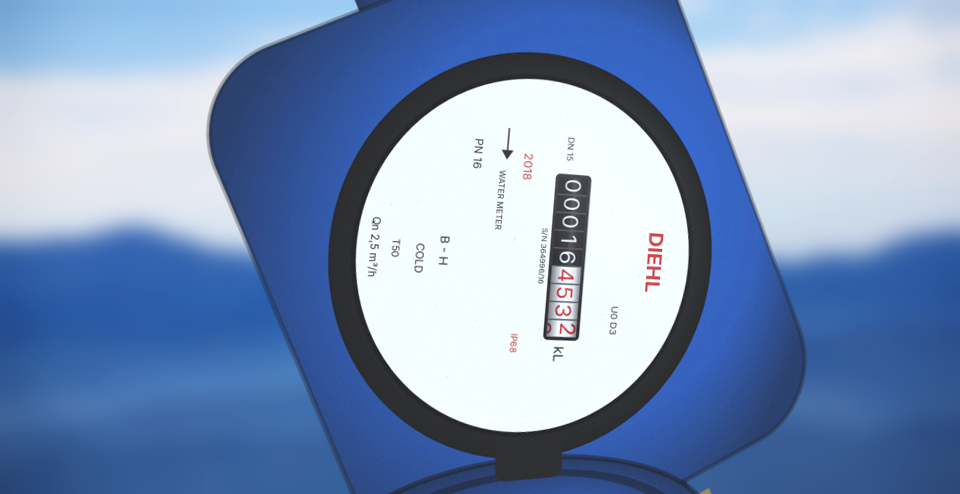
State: 16.4532kL
